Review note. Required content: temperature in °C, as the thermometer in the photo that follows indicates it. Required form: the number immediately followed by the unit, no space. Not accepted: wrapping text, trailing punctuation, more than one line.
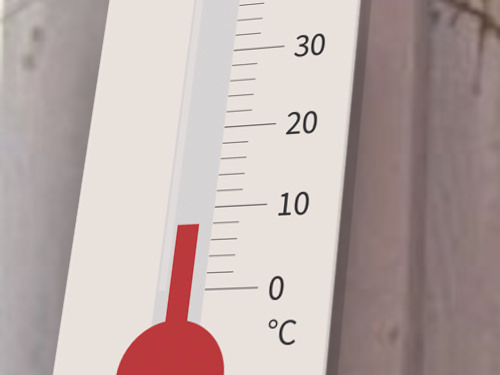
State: 8°C
